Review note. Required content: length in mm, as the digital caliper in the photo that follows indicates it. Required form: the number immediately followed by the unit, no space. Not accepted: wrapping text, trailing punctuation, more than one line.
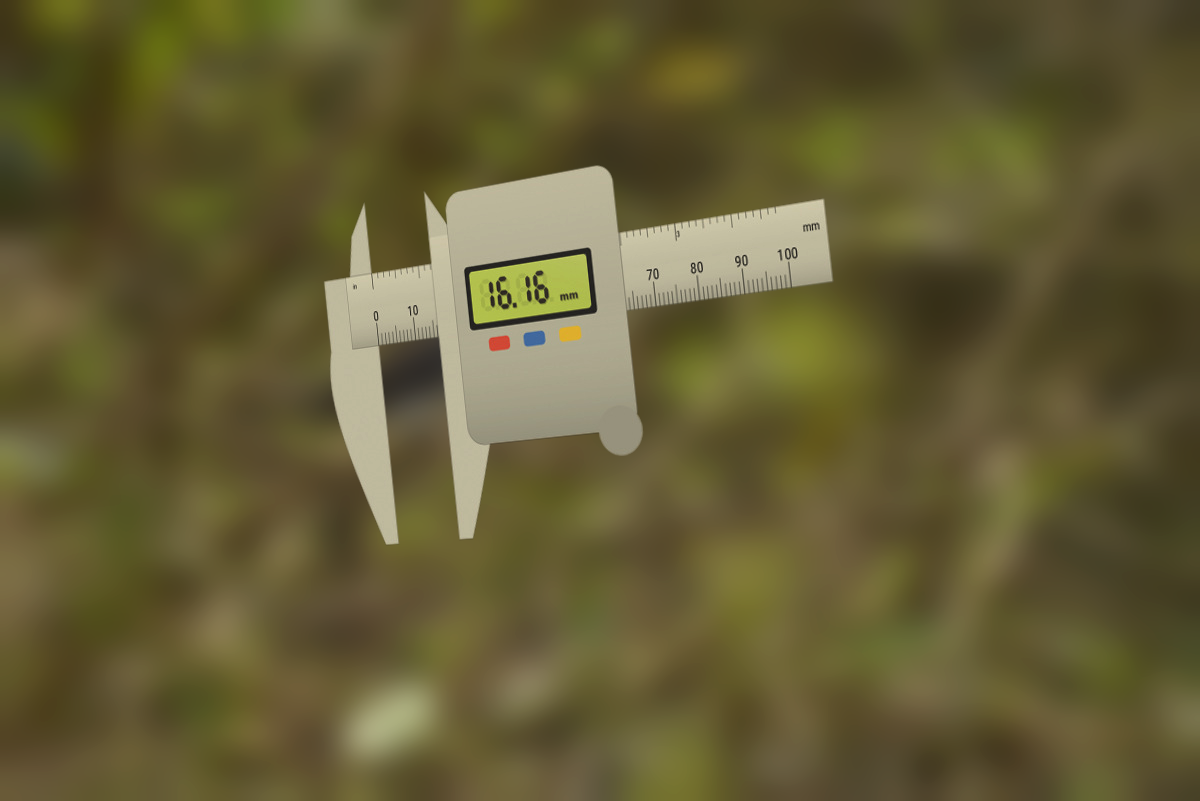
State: 16.16mm
